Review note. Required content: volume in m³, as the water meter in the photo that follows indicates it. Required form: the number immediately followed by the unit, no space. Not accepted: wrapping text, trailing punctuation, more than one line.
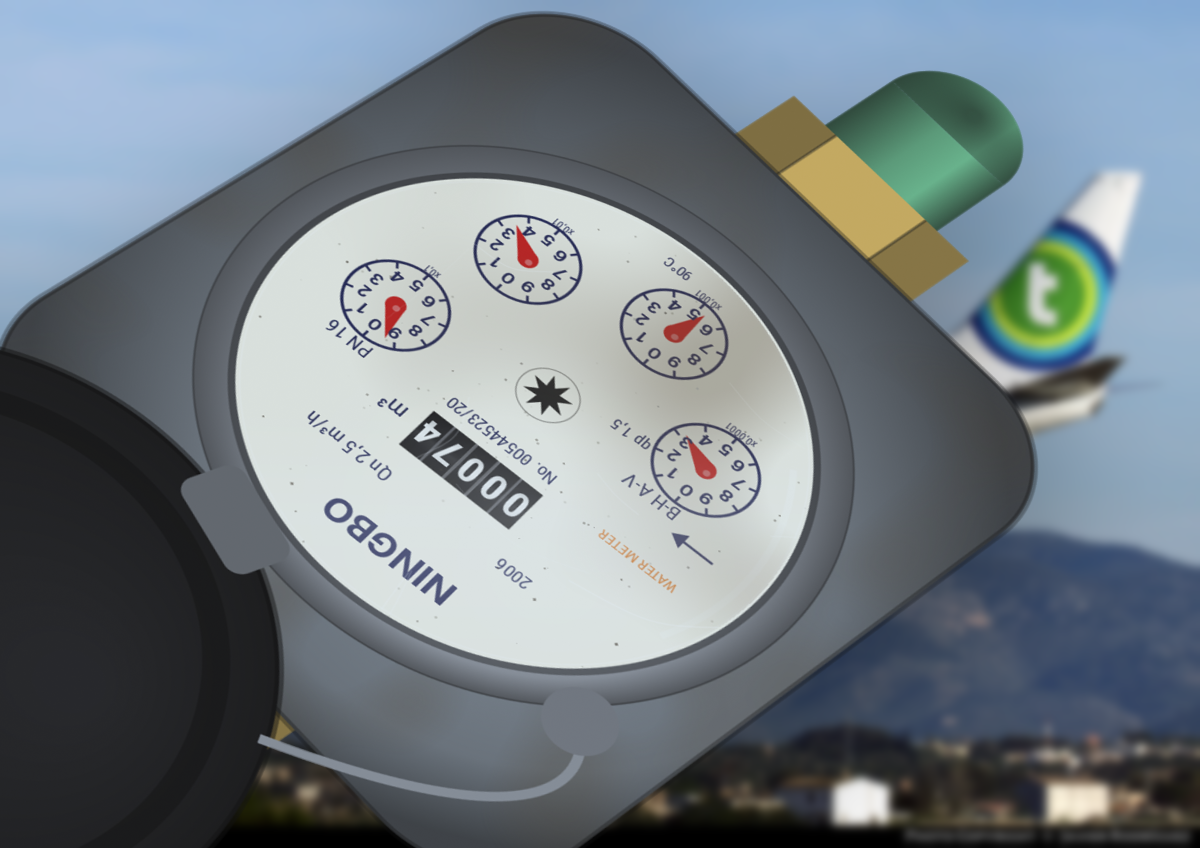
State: 73.9353m³
